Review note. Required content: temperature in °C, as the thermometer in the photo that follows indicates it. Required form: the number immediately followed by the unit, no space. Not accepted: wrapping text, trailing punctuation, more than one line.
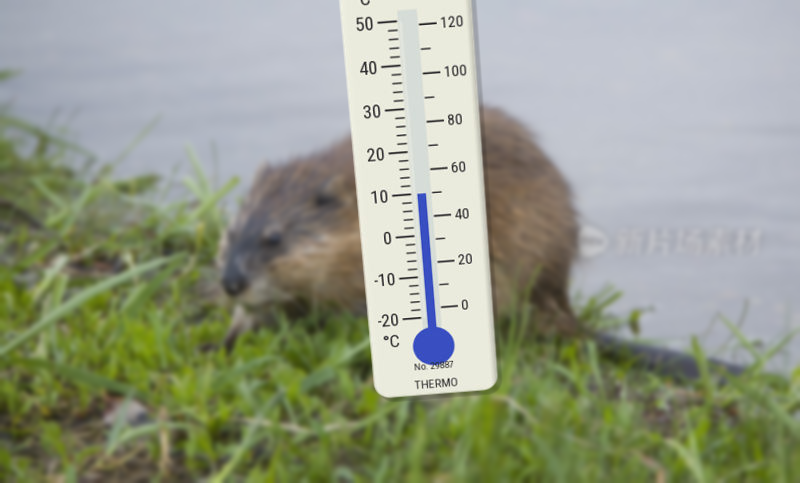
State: 10°C
